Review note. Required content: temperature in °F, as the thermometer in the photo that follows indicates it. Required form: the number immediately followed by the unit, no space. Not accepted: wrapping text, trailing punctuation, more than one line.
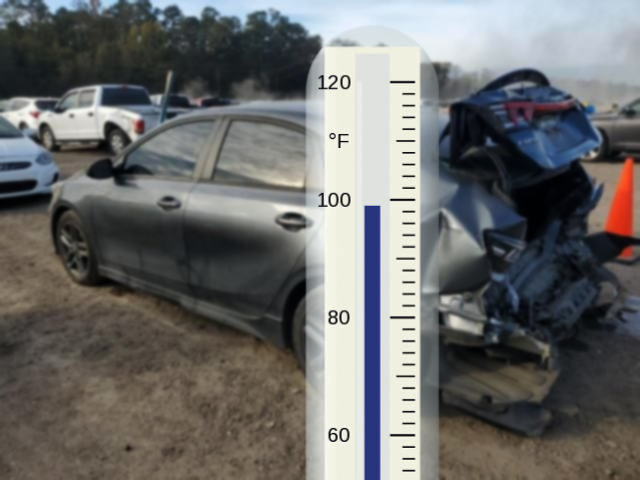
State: 99°F
